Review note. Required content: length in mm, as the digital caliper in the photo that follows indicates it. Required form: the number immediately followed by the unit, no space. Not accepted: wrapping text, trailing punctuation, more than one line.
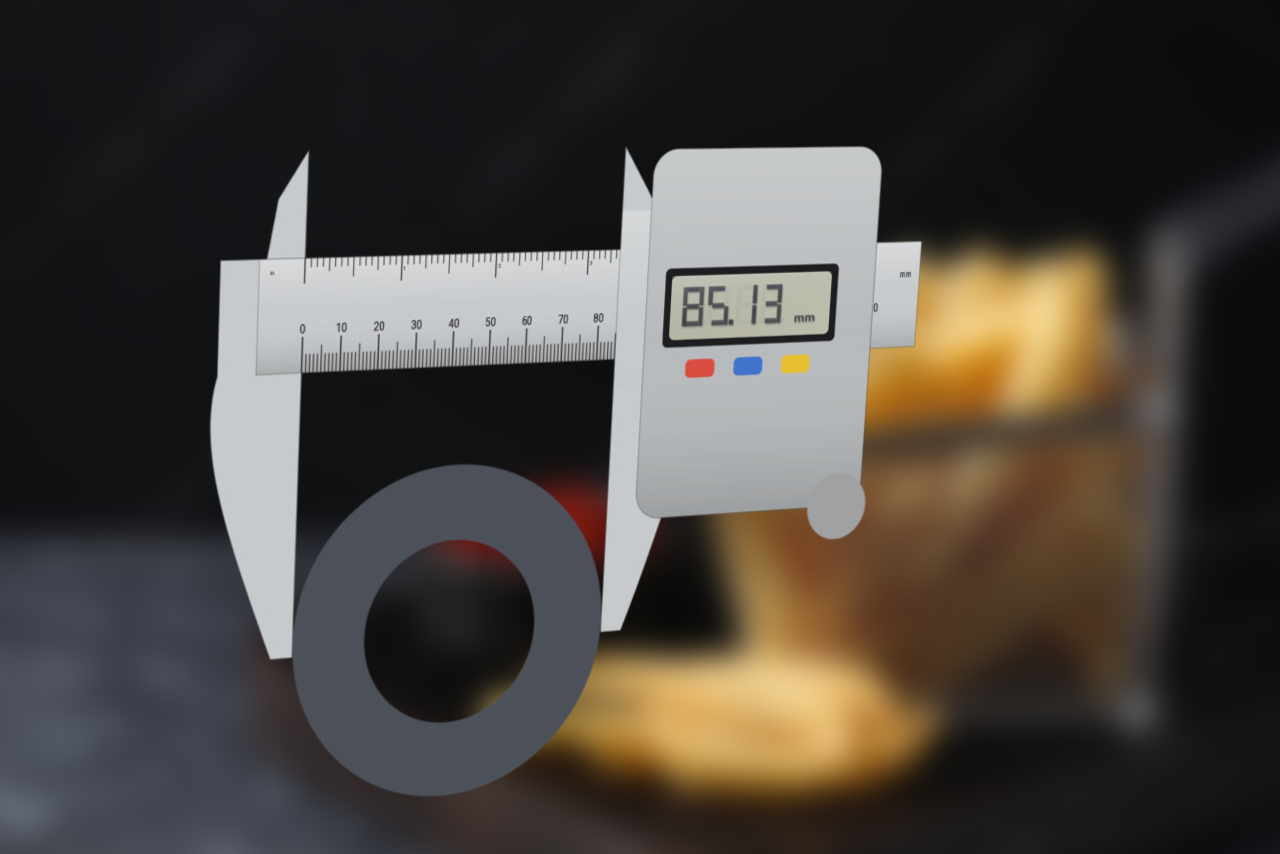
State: 85.13mm
